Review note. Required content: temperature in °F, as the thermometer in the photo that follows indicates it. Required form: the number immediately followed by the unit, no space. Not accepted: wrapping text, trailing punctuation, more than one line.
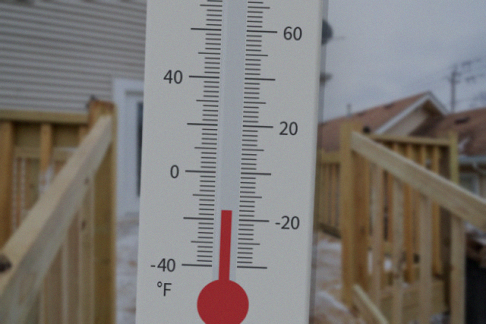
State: -16°F
